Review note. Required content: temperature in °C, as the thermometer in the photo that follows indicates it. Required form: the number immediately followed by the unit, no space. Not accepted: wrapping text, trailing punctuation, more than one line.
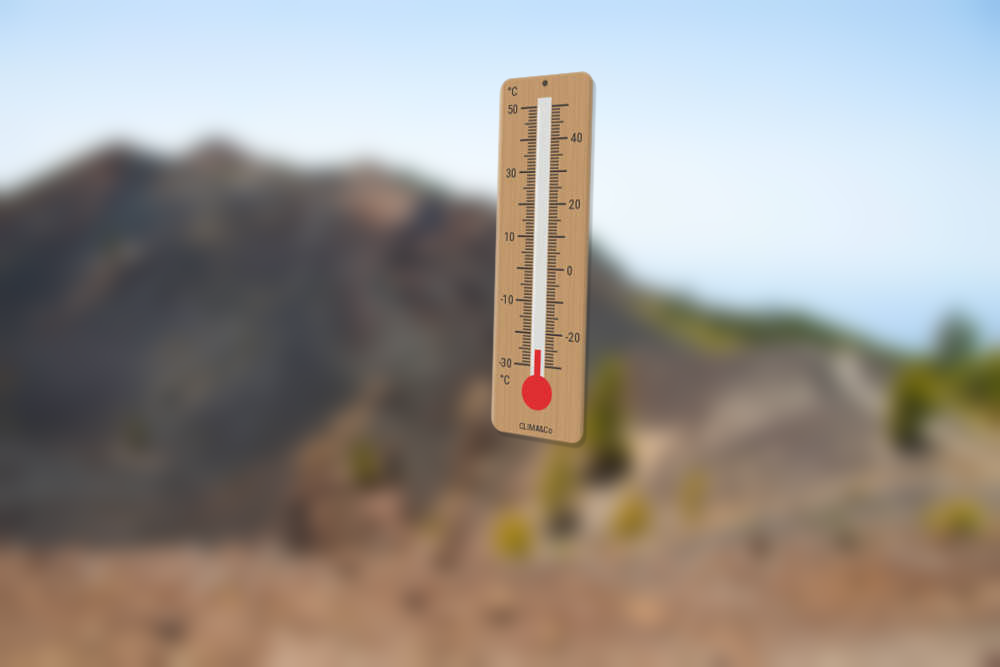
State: -25°C
